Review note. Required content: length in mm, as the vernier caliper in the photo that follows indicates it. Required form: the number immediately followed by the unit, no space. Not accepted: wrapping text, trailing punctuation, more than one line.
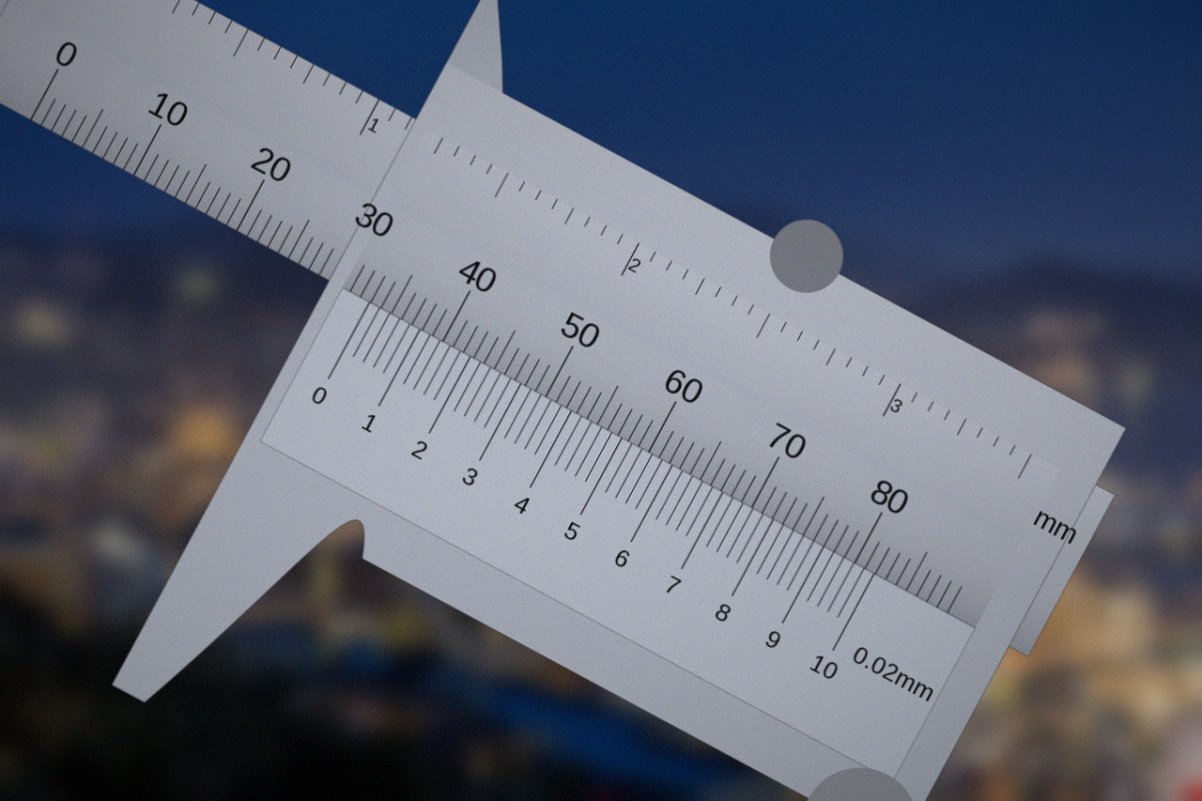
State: 32.9mm
